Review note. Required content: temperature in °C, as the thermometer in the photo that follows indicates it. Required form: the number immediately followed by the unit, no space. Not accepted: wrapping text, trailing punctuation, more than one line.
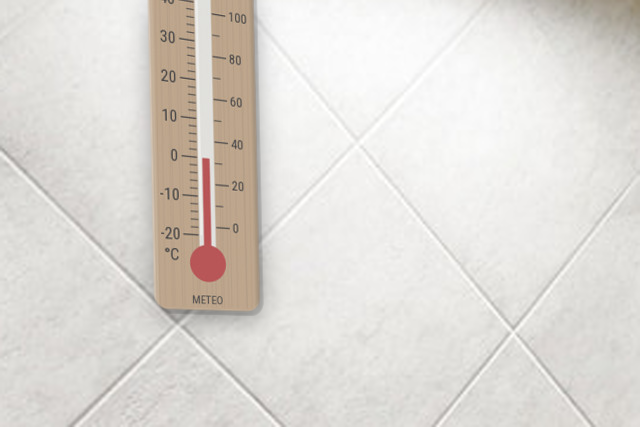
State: 0°C
